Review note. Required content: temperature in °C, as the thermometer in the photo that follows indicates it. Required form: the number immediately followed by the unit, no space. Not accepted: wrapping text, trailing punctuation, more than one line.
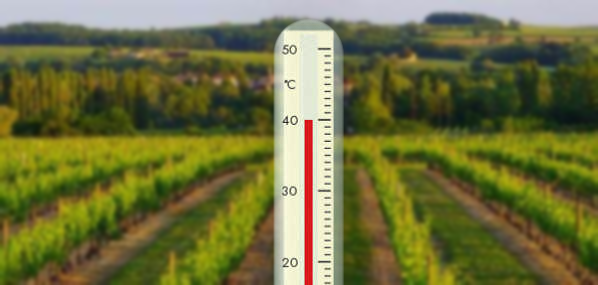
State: 40°C
